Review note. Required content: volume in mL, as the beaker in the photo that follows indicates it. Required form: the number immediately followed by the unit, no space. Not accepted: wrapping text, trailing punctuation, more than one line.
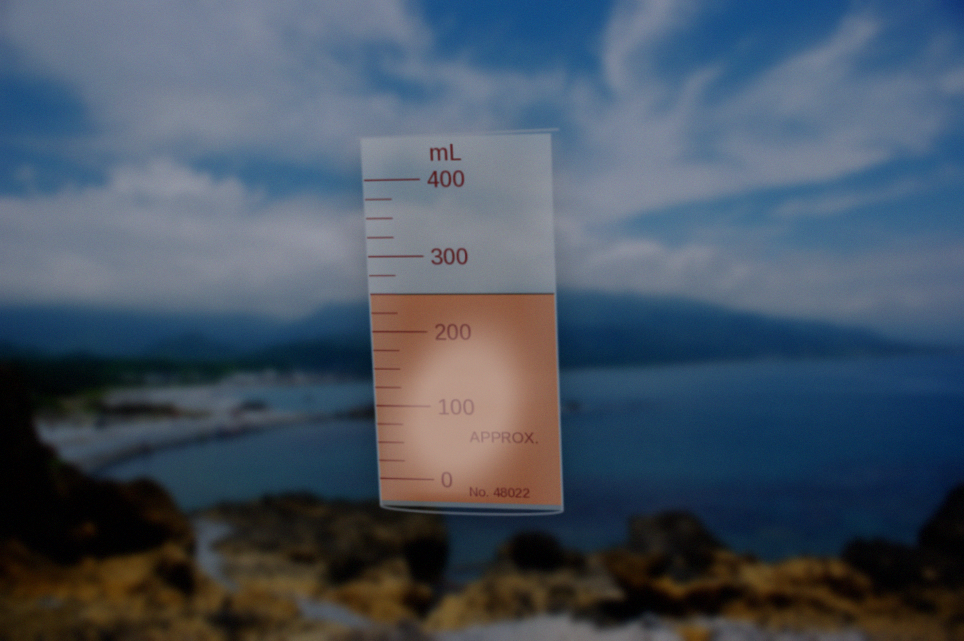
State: 250mL
